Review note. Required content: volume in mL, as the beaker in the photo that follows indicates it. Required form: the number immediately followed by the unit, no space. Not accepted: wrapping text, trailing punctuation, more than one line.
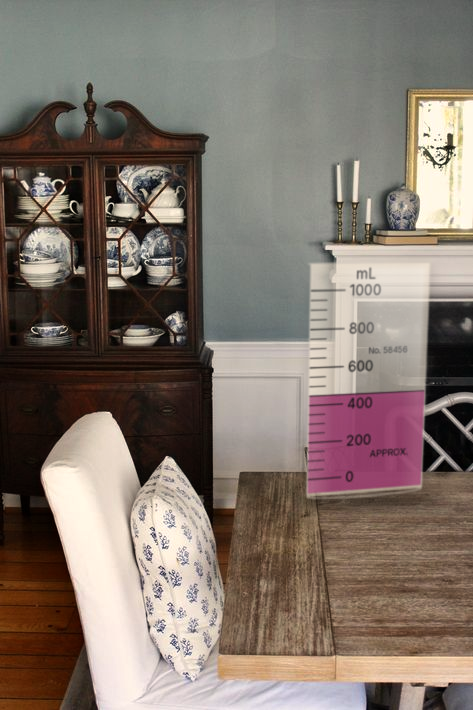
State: 450mL
